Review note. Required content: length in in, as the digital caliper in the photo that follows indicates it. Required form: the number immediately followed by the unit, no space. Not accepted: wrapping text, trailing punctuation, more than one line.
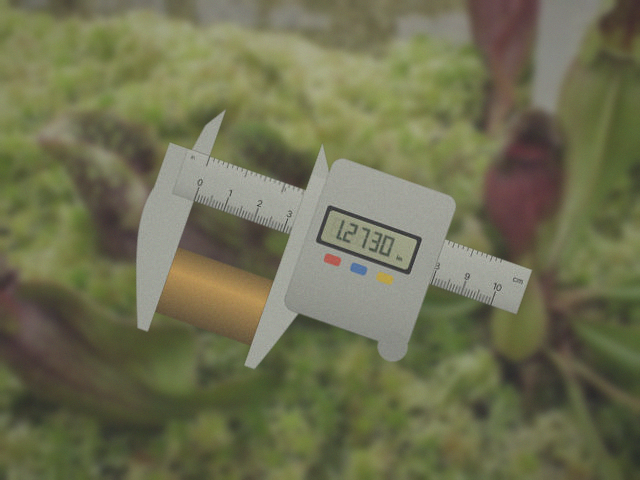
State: 1.2730in
